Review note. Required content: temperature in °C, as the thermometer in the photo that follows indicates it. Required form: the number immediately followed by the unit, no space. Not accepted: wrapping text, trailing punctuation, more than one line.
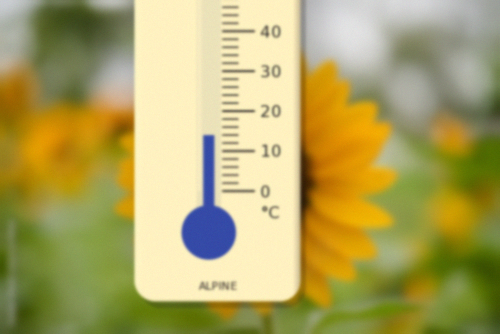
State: 14°C
